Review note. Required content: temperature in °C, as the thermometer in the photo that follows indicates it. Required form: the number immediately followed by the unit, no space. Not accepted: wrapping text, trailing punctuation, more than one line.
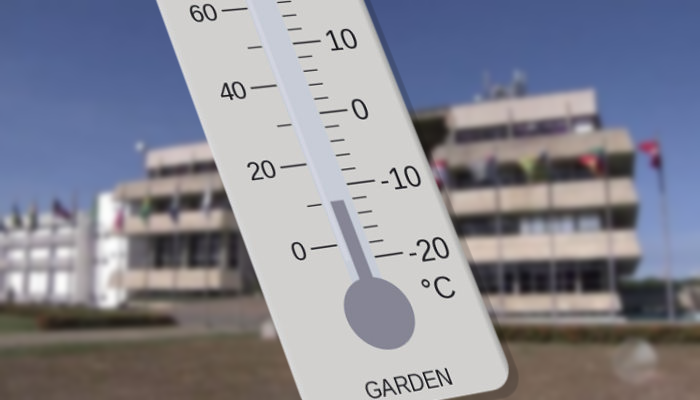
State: -12°C
